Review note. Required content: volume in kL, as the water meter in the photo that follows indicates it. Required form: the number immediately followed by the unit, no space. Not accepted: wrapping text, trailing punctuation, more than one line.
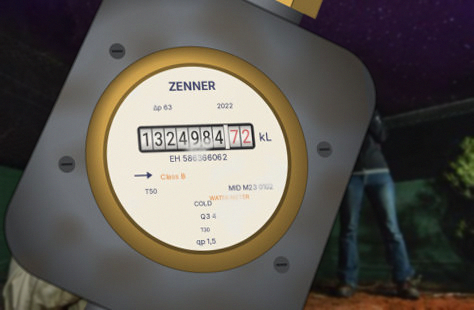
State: 1324984.72kL
